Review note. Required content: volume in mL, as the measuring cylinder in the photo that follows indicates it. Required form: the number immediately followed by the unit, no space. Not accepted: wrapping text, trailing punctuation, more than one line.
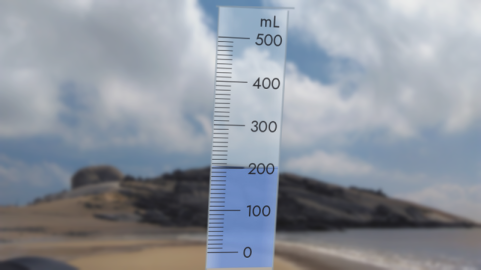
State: 200mL
